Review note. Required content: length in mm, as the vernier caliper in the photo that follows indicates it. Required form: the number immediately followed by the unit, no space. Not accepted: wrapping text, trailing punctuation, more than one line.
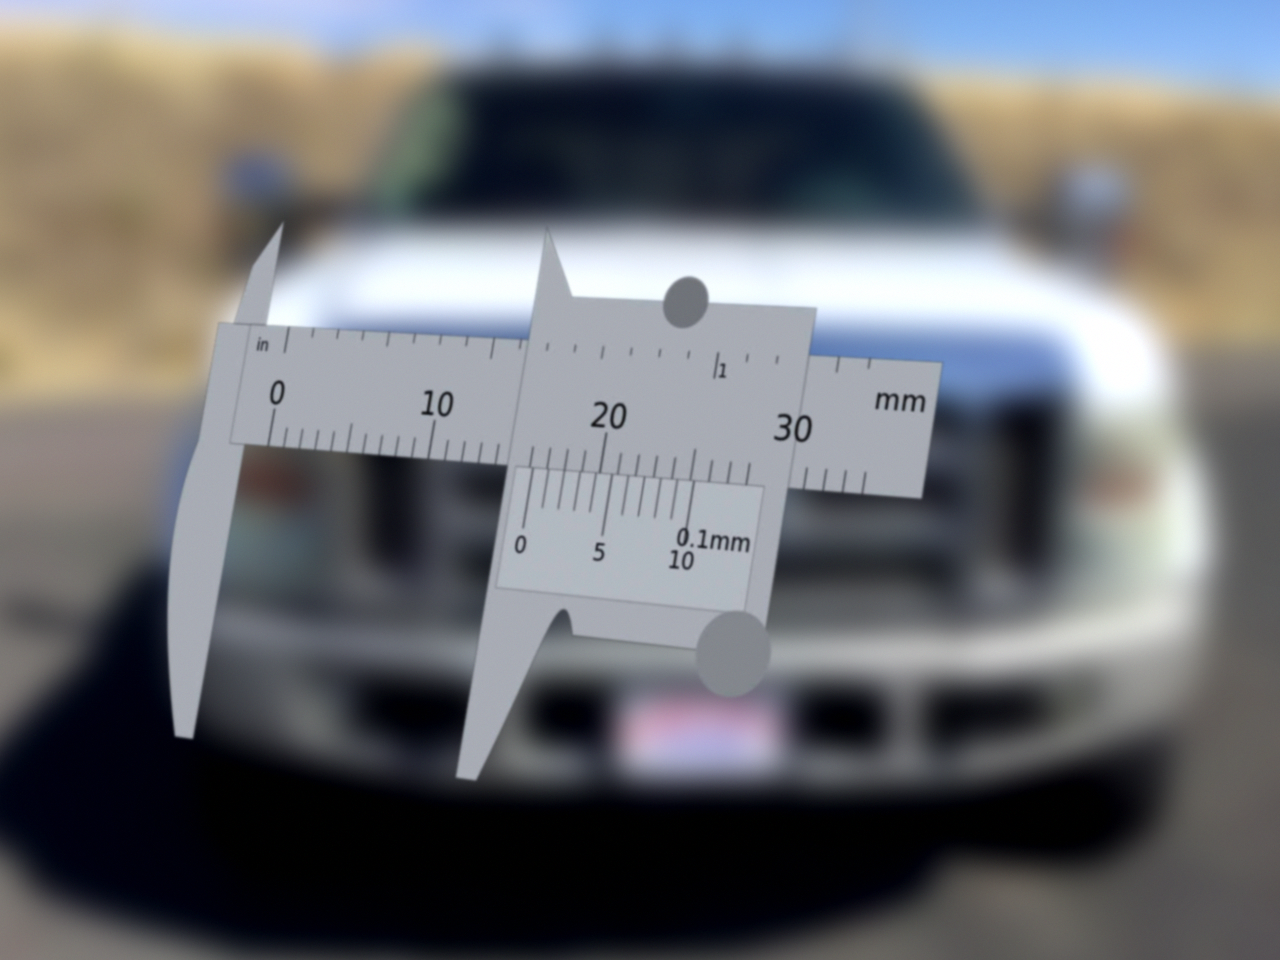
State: 16.2mm
